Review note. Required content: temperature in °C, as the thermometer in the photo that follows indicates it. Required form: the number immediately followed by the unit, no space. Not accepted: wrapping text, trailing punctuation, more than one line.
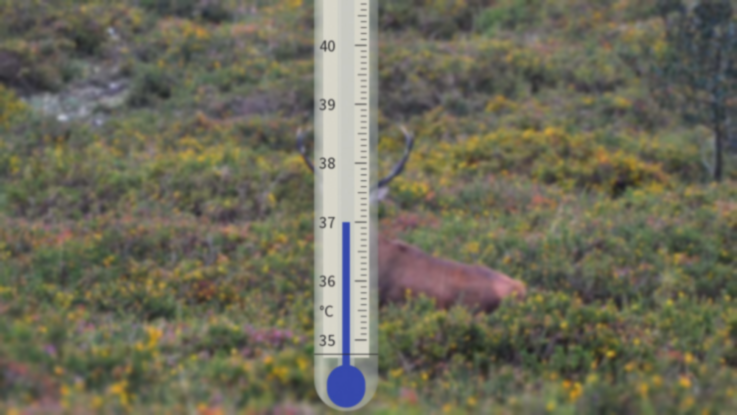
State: 37°C
